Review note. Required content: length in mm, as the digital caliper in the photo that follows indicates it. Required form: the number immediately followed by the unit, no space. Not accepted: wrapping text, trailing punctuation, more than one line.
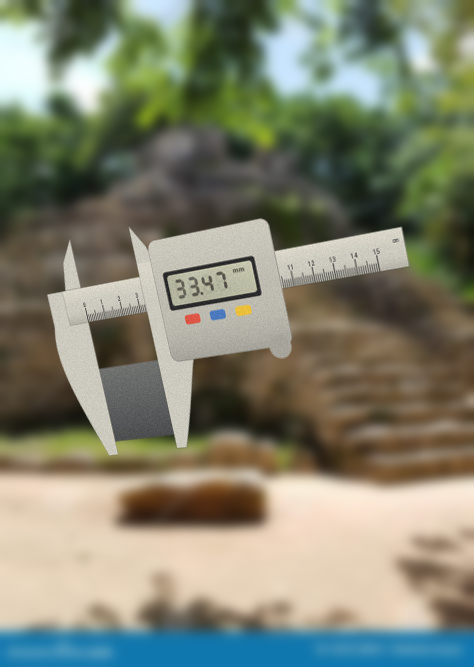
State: 33.47mm
